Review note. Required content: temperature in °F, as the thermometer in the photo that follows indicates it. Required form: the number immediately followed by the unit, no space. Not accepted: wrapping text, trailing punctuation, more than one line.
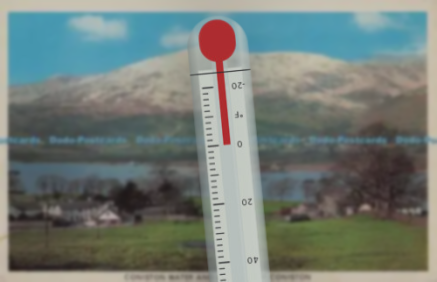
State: 0°F
